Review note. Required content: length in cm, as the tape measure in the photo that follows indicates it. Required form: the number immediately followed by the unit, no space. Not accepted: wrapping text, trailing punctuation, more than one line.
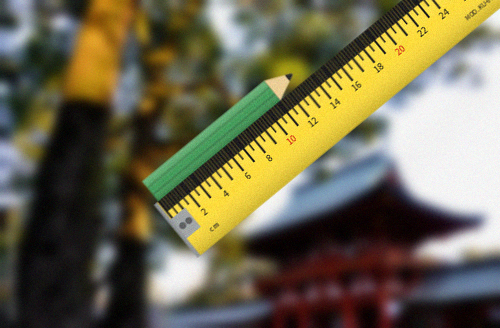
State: 13cm
